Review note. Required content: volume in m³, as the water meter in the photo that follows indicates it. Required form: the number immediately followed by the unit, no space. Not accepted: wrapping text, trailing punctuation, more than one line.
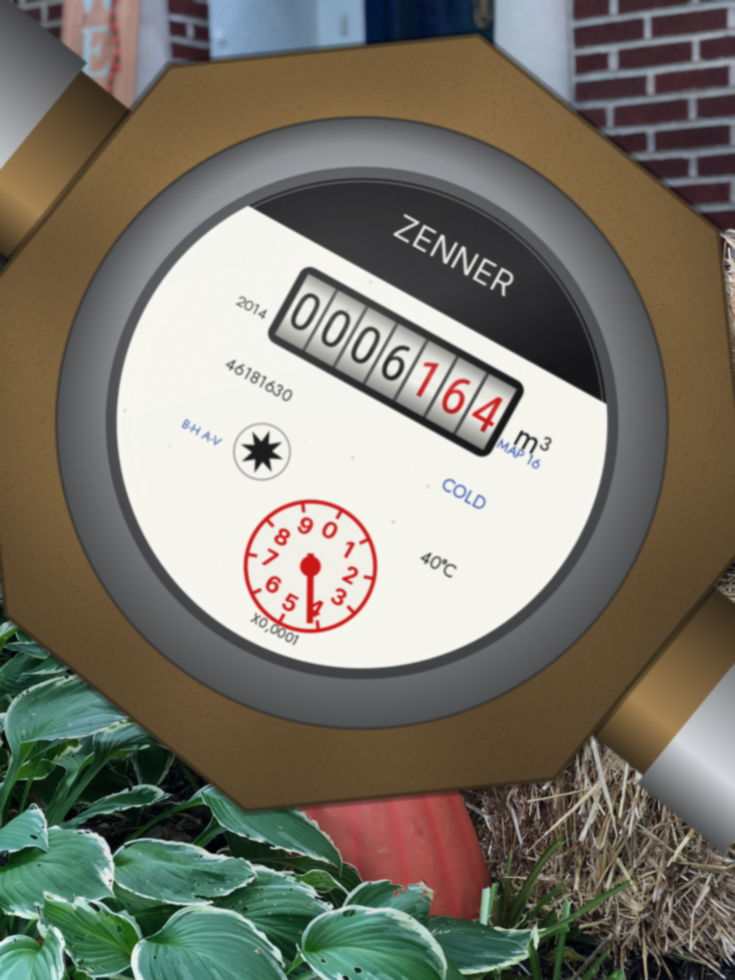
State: 6.1644m³
